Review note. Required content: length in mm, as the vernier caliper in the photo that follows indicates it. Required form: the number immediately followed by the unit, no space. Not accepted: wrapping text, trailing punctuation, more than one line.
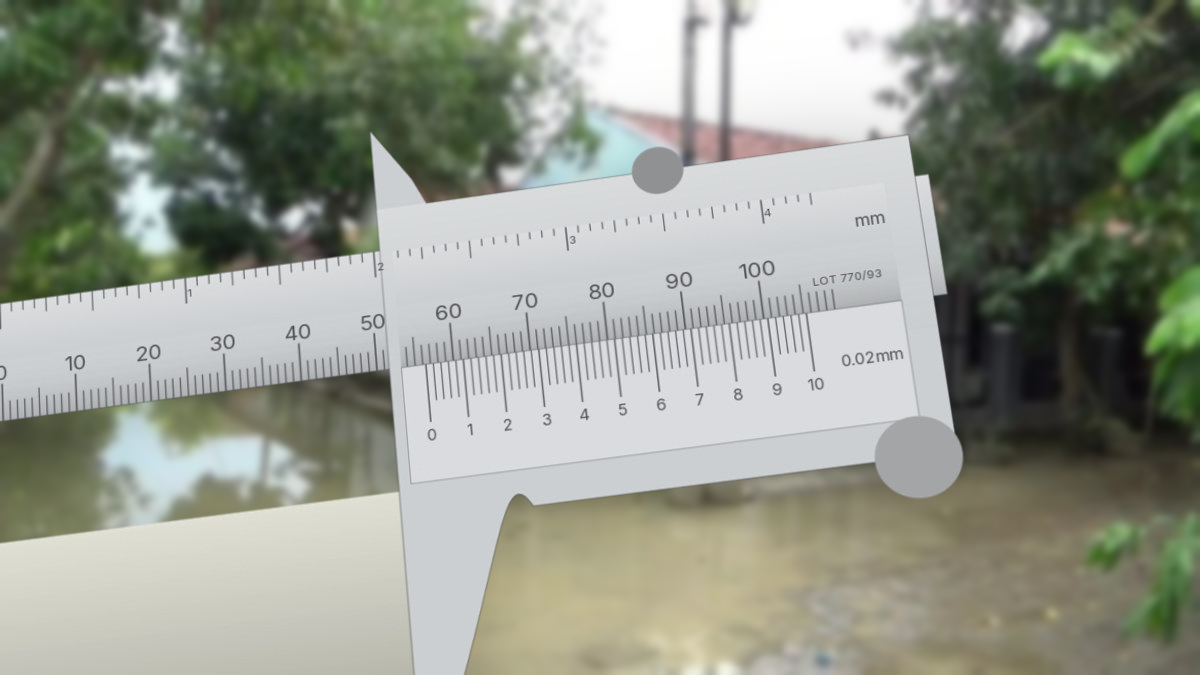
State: 56.4mm
